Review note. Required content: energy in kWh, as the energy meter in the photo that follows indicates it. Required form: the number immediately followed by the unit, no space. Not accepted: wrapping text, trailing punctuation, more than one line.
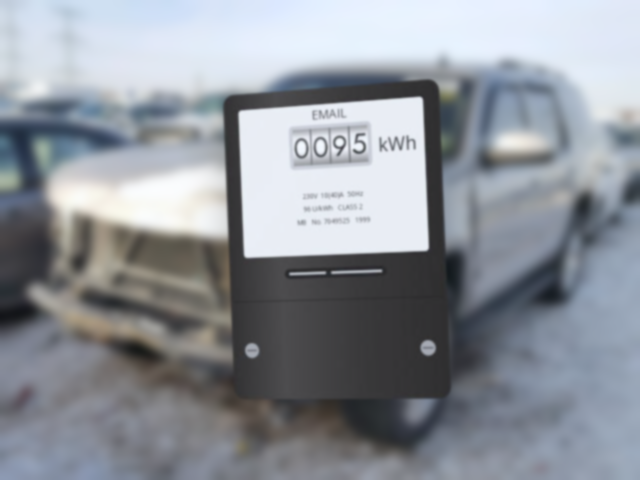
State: 95kWh
